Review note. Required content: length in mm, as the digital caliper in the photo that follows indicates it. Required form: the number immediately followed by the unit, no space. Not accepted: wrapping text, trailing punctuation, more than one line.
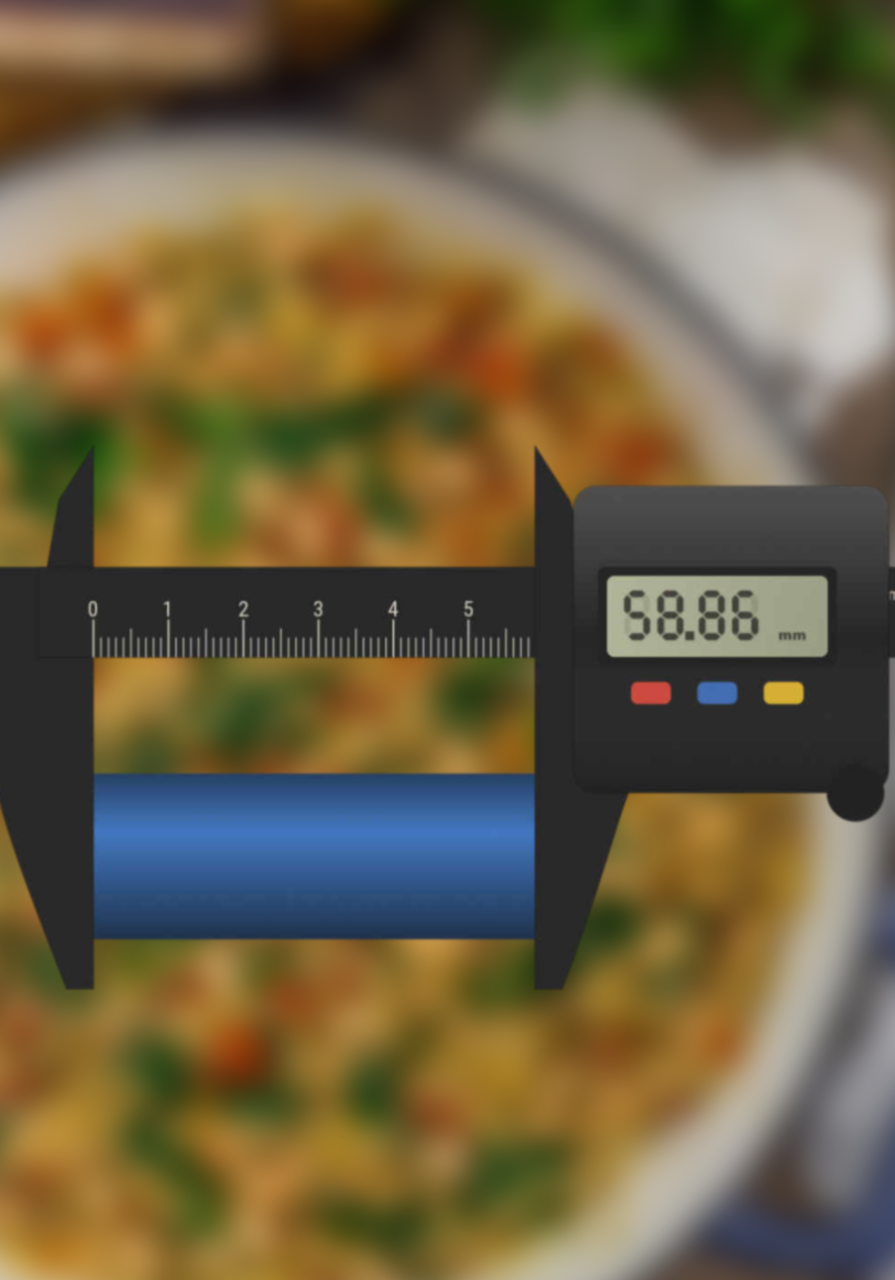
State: 58.86mm
